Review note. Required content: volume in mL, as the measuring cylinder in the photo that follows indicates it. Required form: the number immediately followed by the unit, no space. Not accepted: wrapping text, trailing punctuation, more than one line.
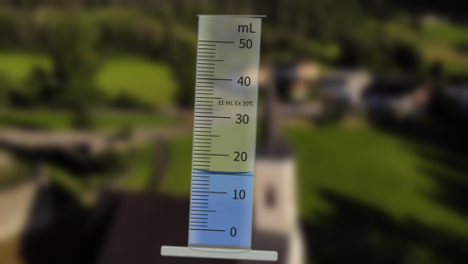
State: 15mL
